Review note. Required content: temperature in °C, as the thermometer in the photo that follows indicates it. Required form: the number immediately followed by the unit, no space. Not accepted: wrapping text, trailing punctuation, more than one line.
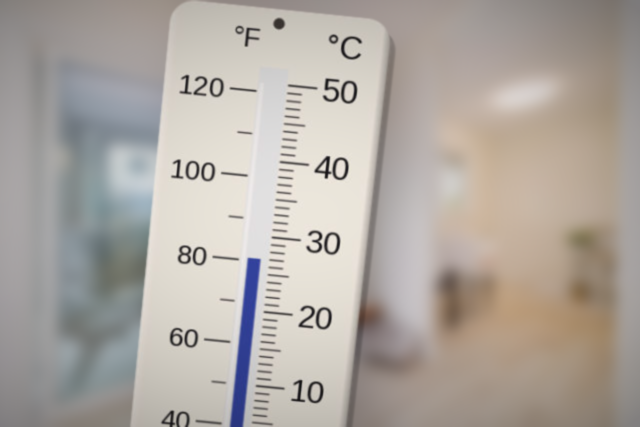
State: 27°C
